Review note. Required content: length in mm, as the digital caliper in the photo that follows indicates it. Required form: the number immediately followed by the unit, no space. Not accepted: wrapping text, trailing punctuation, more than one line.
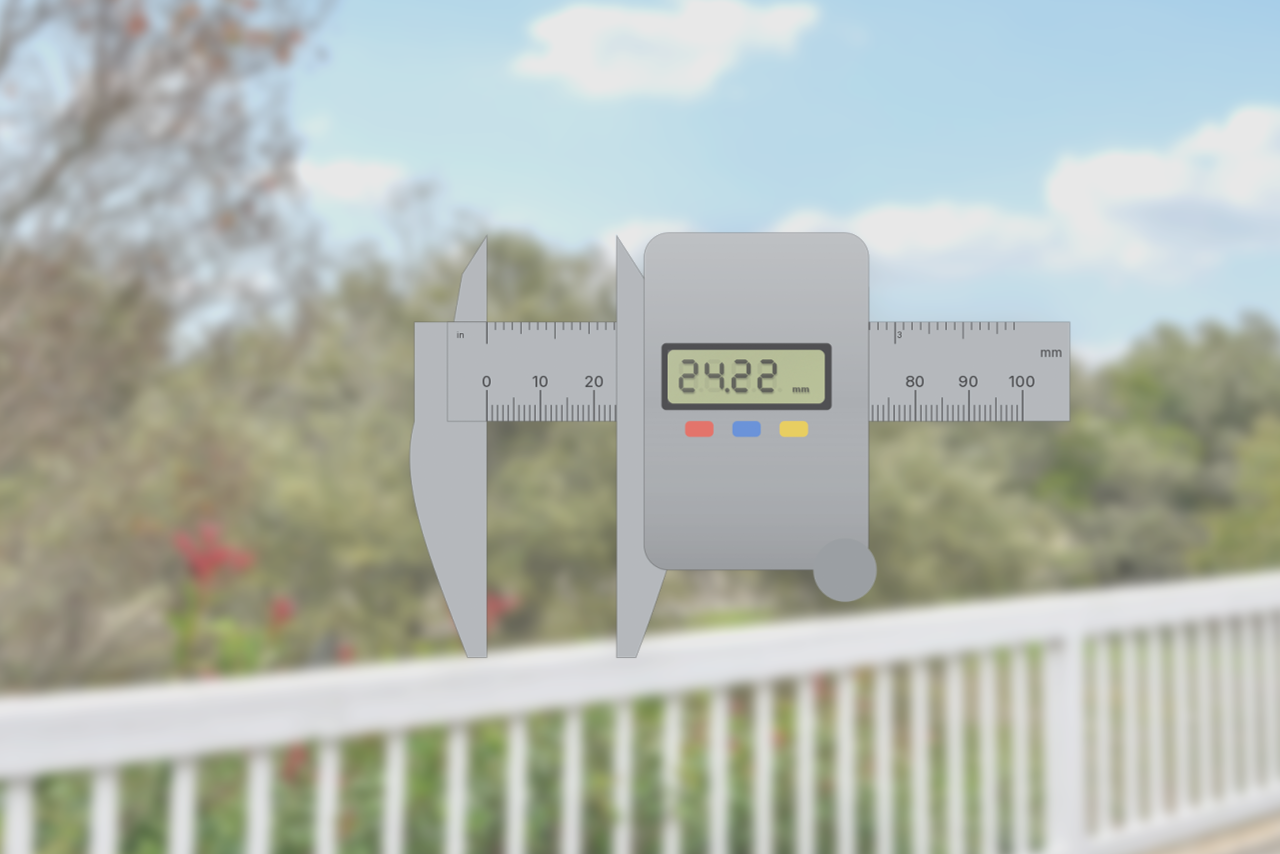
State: 24.22mm
